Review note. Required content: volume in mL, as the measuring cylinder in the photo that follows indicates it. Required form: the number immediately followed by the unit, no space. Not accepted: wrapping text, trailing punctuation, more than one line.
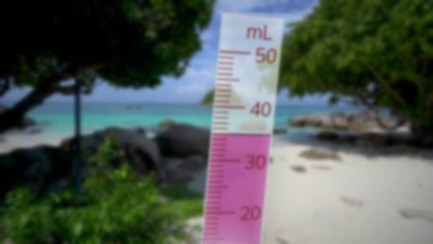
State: 35mL
